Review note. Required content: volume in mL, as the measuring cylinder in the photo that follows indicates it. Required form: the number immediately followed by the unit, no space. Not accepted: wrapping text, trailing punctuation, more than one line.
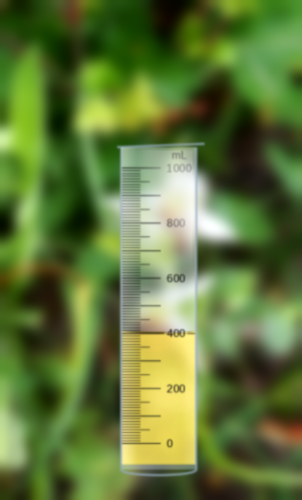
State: 400mL
